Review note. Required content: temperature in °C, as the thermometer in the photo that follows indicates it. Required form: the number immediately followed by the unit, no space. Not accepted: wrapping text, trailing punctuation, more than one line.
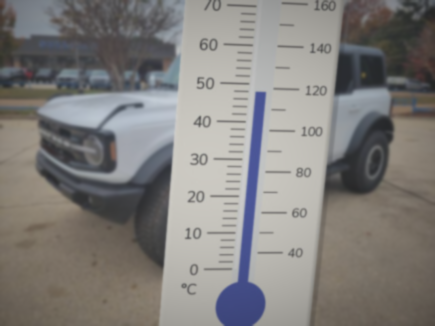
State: 48°C
